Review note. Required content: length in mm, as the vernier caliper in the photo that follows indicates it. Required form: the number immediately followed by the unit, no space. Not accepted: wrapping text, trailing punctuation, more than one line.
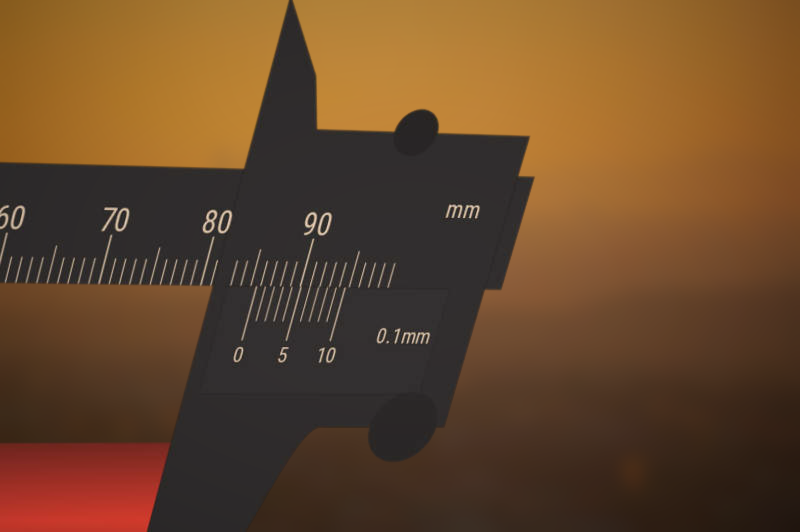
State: 85.6mm
